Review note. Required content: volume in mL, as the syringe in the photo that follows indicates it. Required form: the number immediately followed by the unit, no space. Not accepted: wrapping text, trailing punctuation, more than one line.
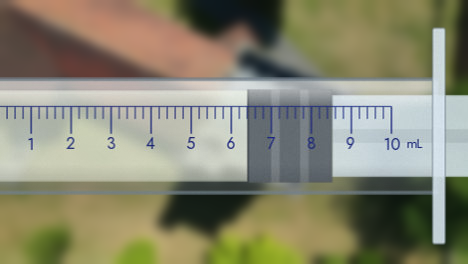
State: 6.4mL
